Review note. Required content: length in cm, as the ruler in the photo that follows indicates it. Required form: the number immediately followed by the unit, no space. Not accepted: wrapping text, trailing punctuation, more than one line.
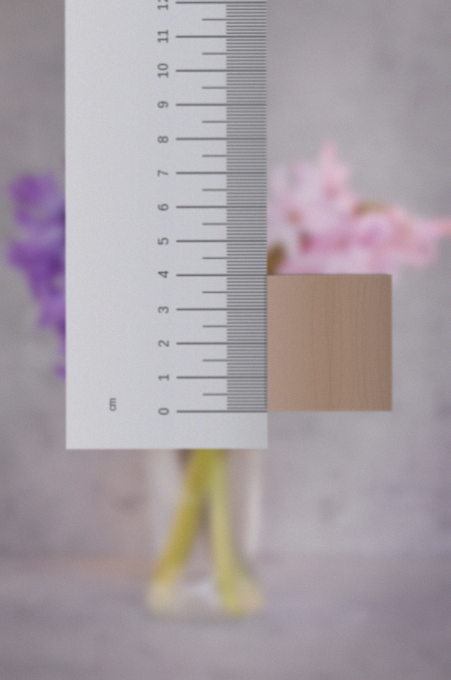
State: 4cm
